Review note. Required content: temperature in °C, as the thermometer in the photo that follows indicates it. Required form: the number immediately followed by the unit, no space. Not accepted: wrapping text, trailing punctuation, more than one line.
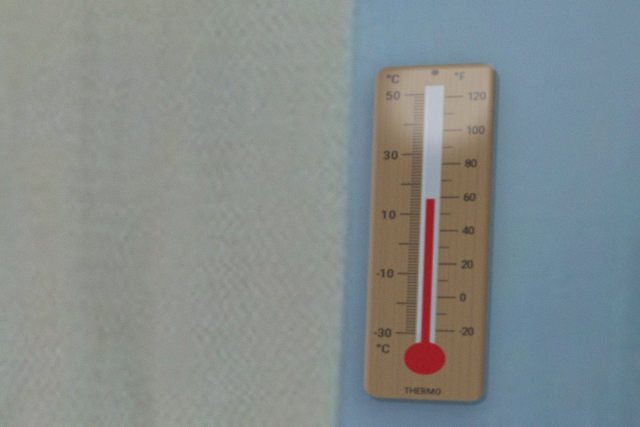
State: 15°C
